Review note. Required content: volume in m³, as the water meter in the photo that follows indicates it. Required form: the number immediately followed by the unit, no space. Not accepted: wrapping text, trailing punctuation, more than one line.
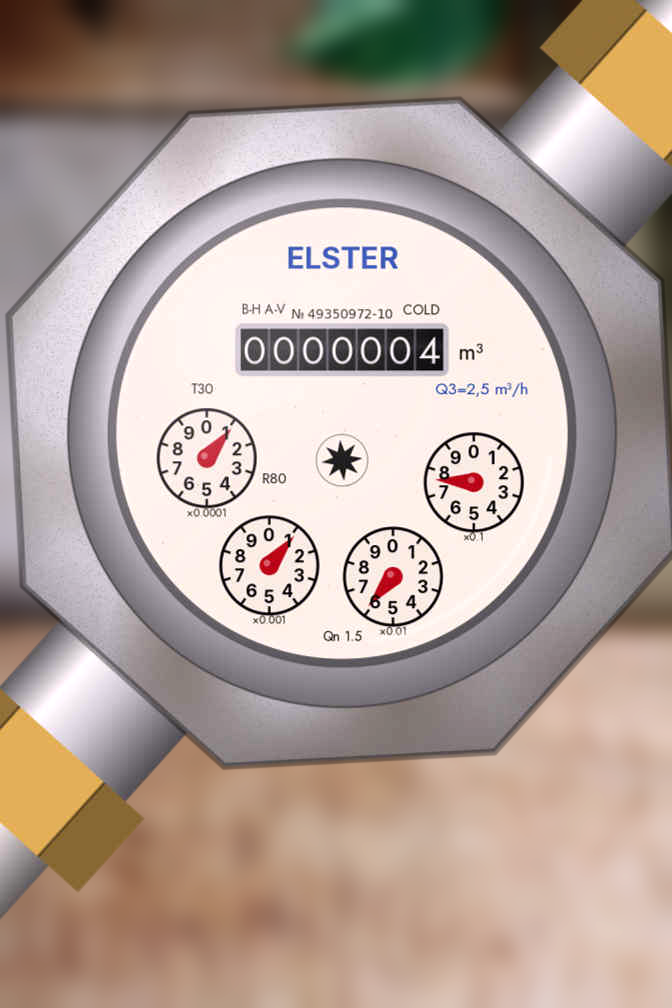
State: 4.7611m³
